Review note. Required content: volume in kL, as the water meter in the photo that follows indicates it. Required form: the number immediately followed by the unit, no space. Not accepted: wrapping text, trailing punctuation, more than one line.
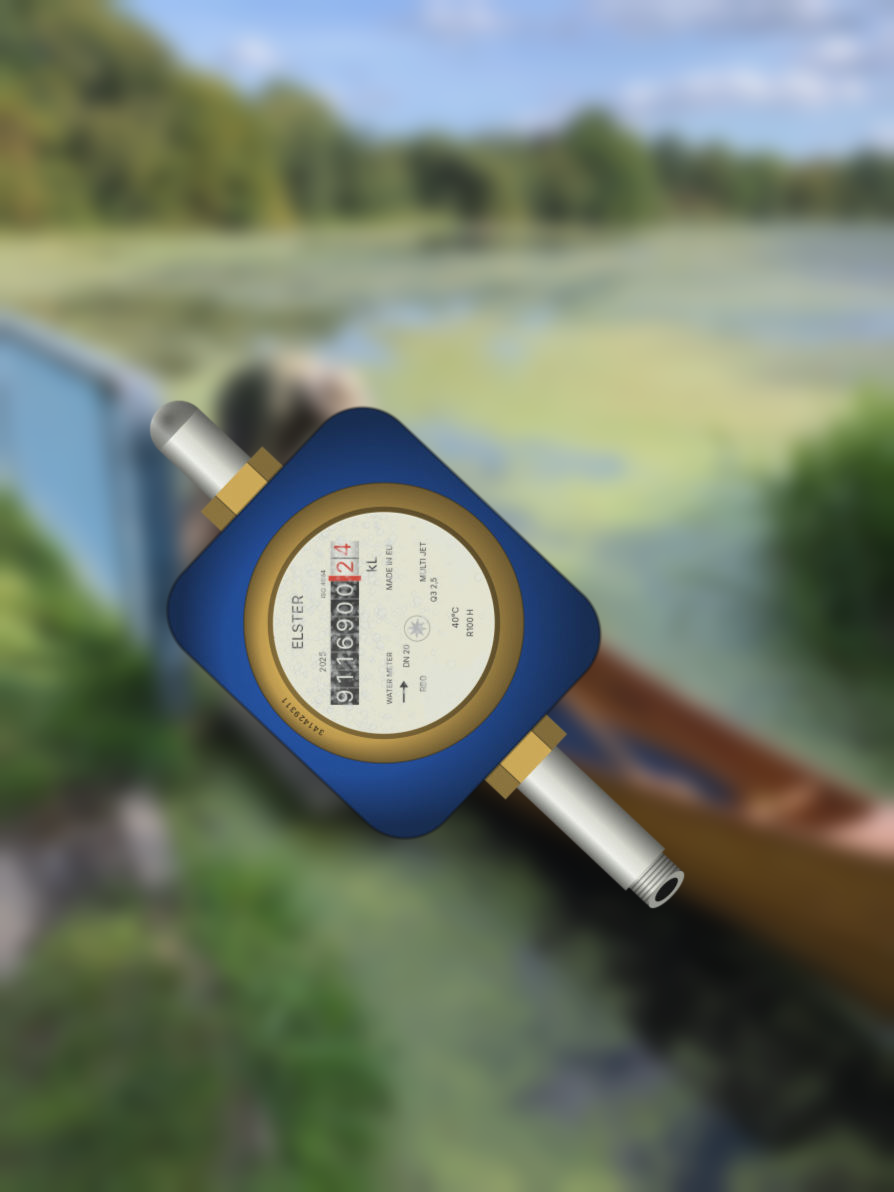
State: 9116900.24kL
